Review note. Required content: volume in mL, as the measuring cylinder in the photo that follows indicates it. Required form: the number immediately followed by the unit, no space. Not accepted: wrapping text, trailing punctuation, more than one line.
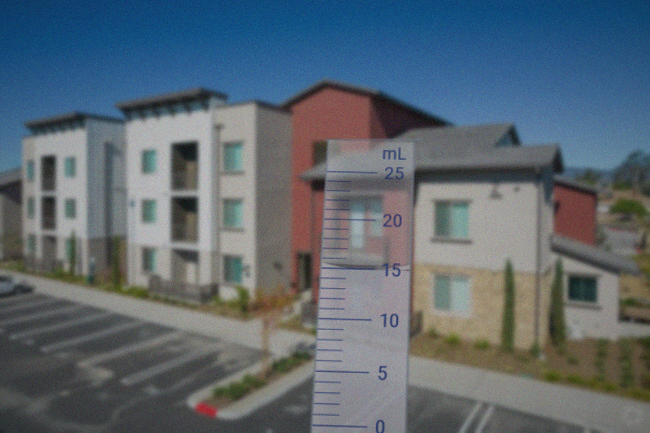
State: 15mL
